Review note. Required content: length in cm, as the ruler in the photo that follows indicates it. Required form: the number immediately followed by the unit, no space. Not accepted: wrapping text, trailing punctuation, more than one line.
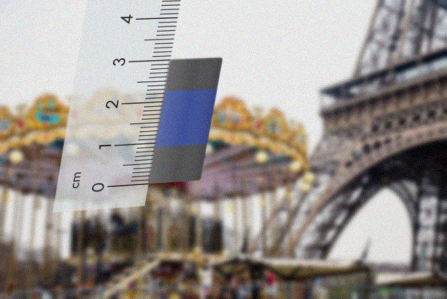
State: 3cm
